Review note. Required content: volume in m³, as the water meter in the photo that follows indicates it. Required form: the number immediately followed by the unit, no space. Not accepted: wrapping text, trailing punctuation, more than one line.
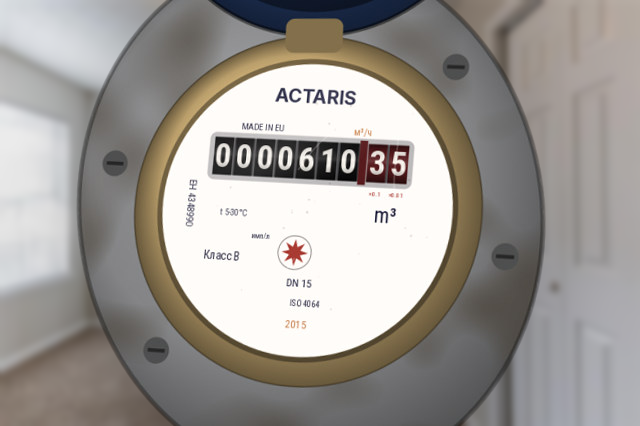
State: 610.35m³
